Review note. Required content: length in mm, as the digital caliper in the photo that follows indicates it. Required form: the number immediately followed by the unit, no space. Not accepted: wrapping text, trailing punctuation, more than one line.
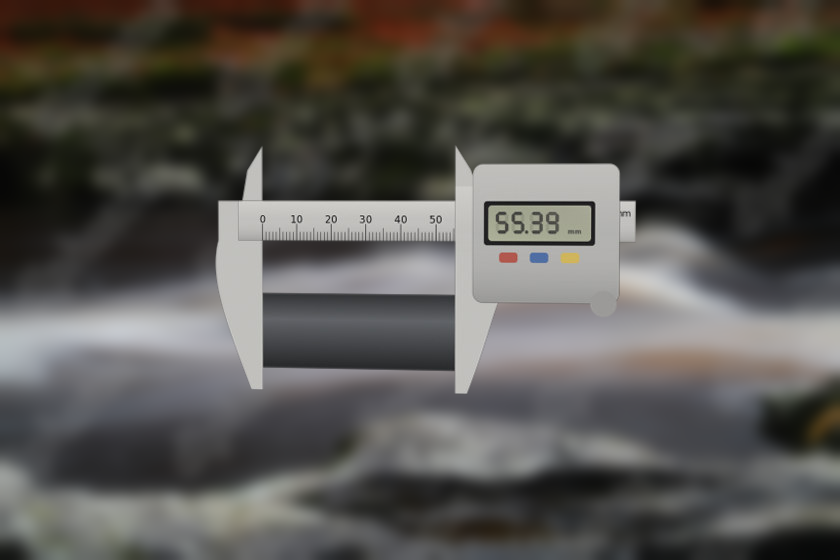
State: 55.39mm
